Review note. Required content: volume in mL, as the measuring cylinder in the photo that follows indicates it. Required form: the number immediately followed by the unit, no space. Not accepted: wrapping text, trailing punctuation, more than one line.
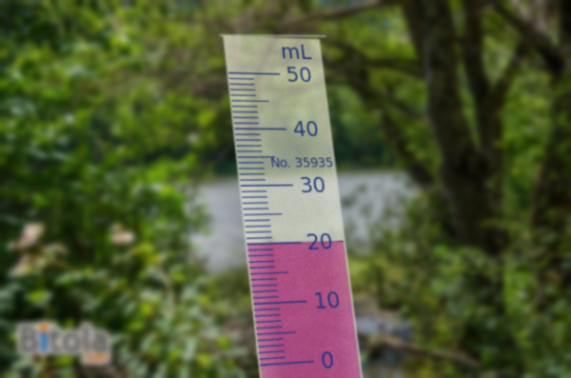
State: 20mL
